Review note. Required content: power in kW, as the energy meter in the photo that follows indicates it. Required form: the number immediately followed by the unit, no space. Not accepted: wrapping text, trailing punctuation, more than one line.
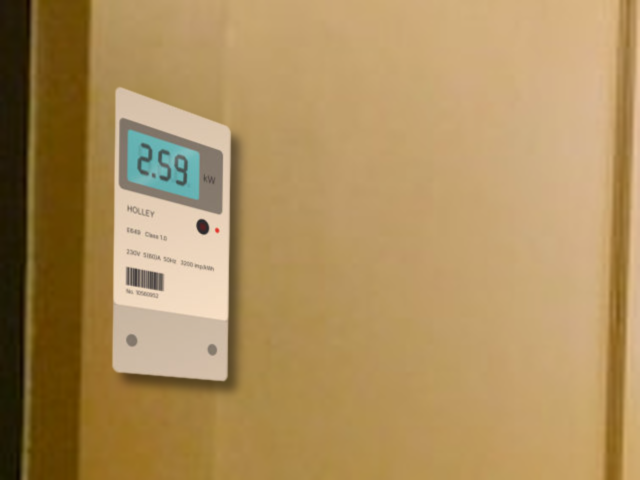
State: 2.59kW
